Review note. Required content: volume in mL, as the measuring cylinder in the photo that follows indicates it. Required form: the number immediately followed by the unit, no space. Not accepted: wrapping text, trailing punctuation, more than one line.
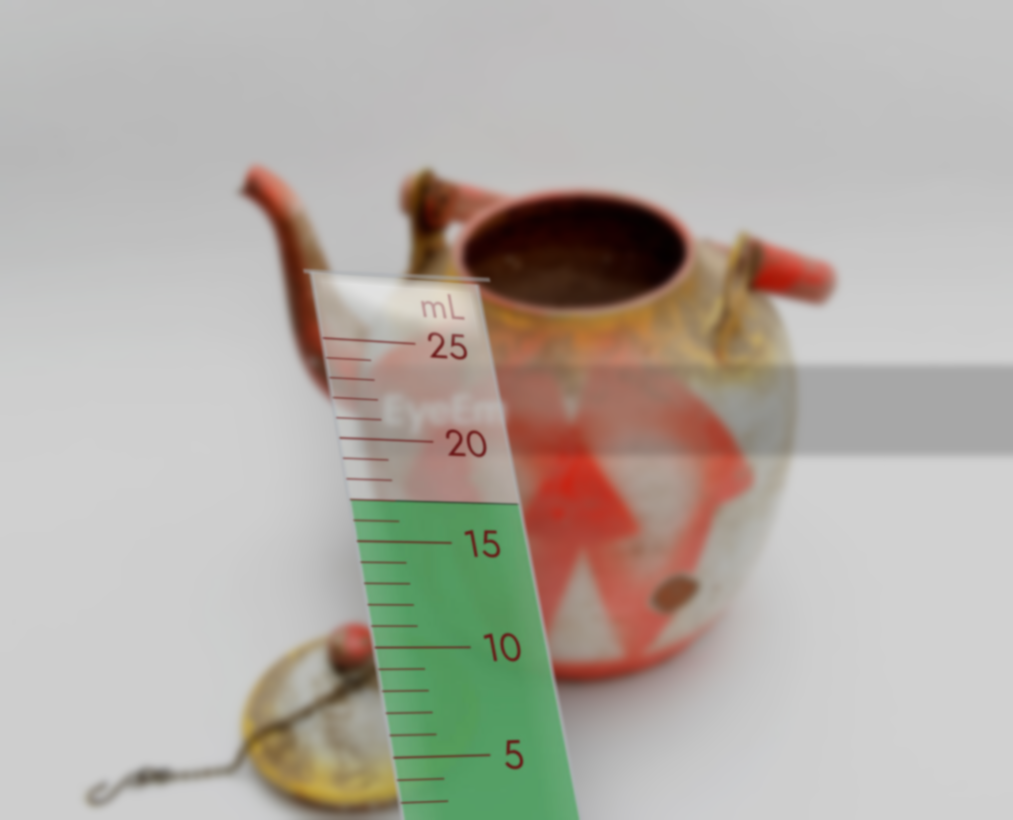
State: 17mL
